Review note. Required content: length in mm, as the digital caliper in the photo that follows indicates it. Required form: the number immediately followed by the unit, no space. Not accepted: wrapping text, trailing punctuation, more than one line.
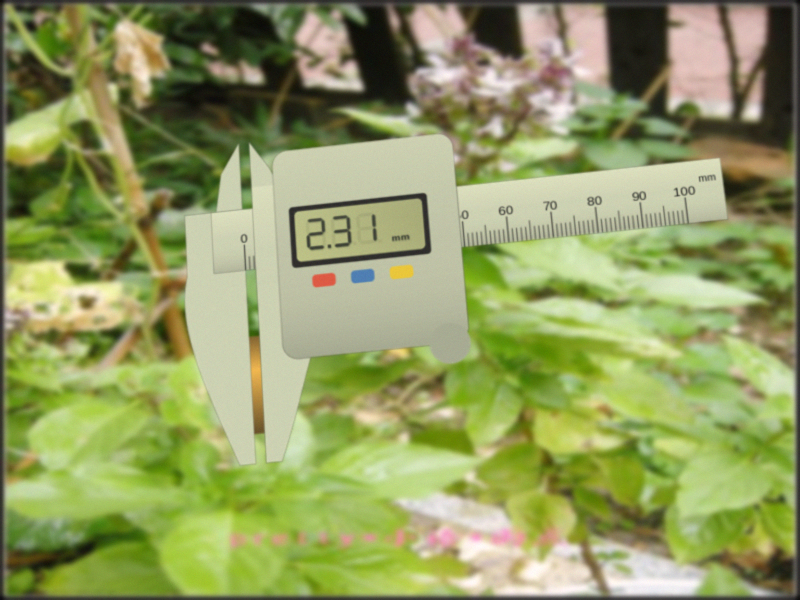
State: 2.31mm
